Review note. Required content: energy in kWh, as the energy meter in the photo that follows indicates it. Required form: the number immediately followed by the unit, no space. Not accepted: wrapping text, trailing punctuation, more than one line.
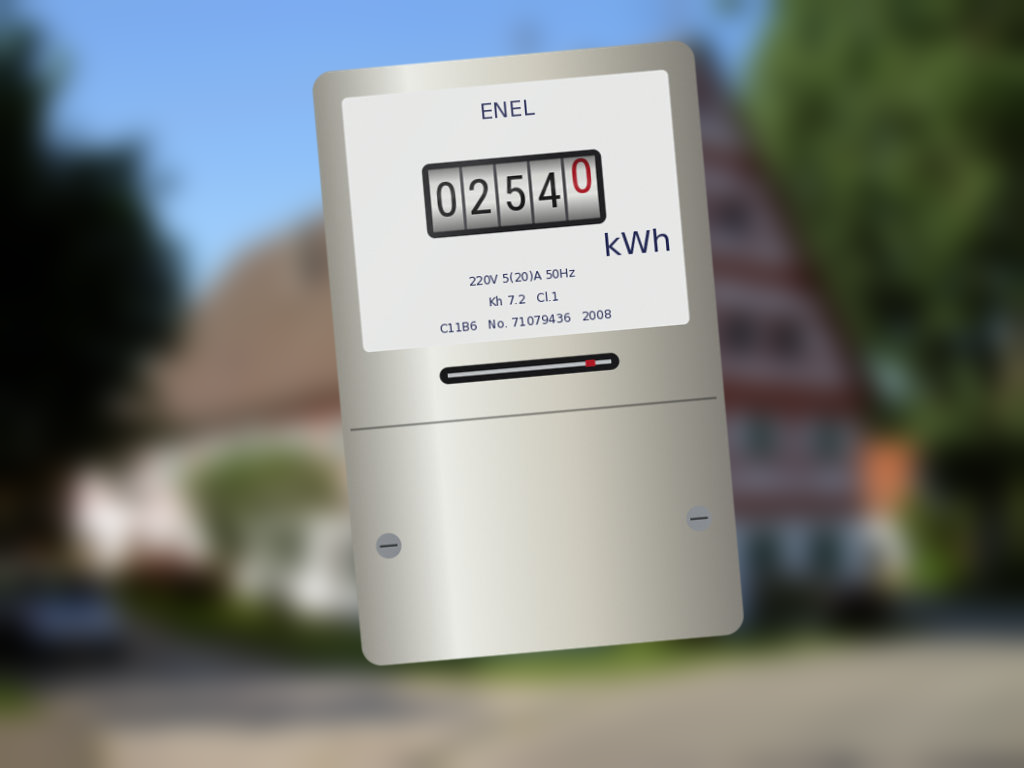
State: 254.0kWh
